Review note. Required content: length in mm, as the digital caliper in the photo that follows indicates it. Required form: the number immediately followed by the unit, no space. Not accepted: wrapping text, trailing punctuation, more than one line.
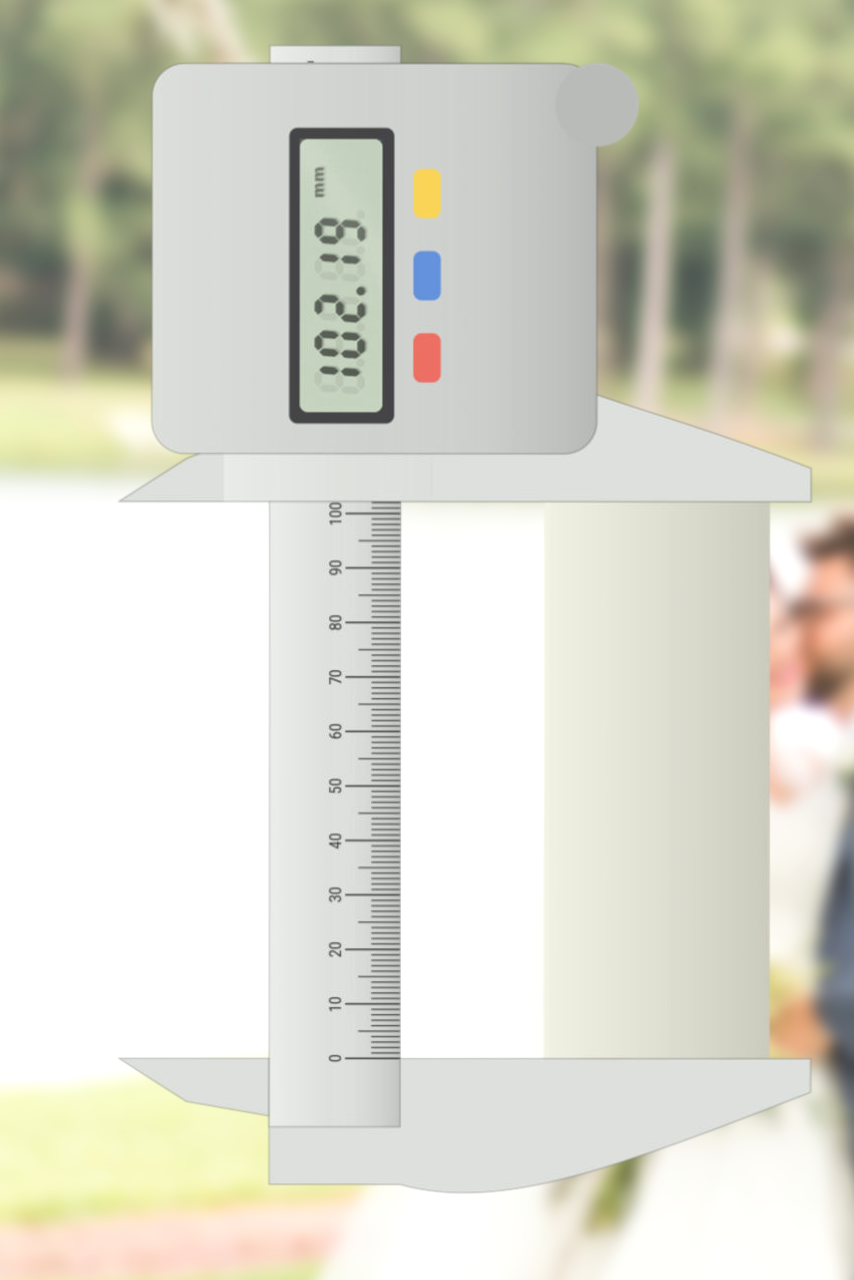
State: 102.19mm
